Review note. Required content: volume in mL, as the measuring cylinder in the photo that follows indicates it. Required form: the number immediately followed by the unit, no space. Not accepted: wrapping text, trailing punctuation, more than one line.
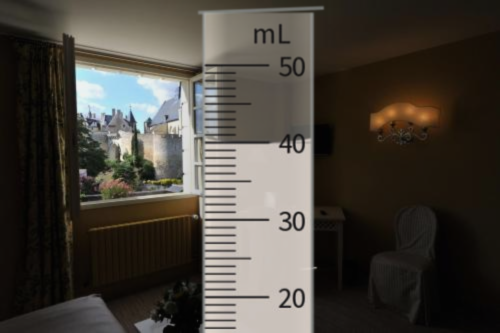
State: 40mL
